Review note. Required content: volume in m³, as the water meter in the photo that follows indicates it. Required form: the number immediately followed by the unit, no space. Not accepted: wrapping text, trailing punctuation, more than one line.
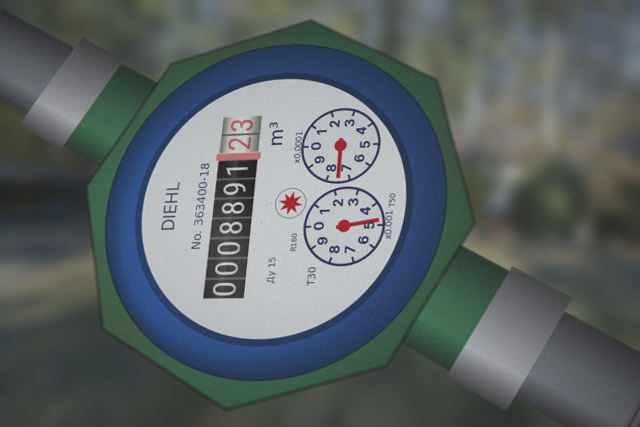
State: 8891.2347m³
